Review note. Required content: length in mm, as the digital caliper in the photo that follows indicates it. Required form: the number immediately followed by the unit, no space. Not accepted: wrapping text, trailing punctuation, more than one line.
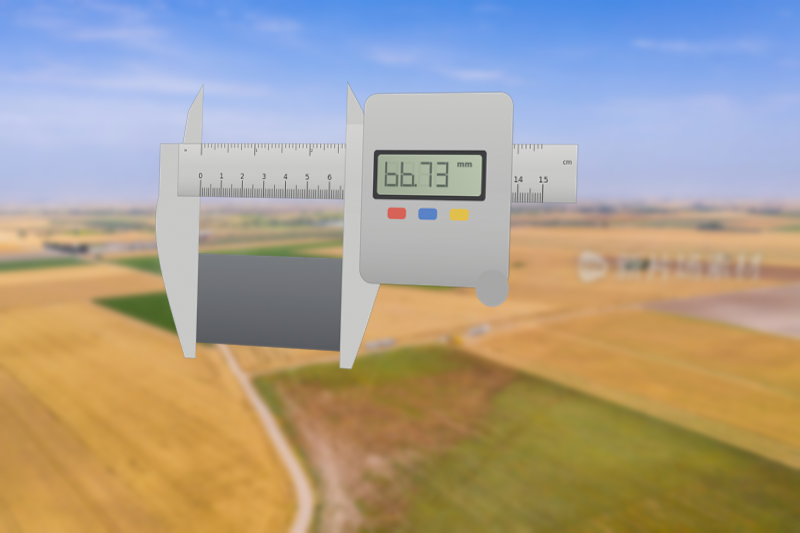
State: 66.73mm
